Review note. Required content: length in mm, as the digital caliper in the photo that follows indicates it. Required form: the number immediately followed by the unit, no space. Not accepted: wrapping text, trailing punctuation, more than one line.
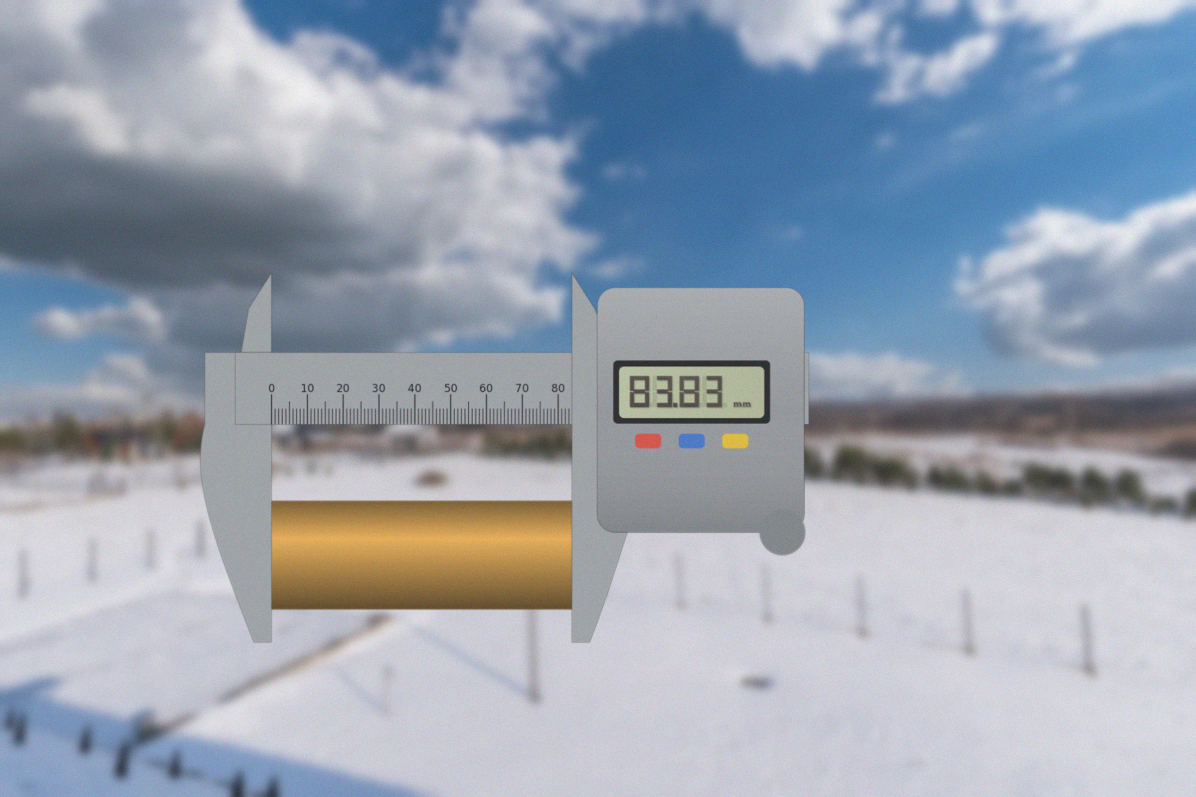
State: 83.83mm
